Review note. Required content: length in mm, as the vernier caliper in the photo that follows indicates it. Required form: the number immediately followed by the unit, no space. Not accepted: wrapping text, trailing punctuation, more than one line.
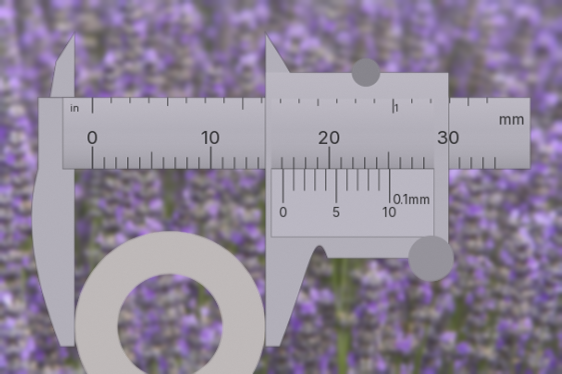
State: 16.1mm
